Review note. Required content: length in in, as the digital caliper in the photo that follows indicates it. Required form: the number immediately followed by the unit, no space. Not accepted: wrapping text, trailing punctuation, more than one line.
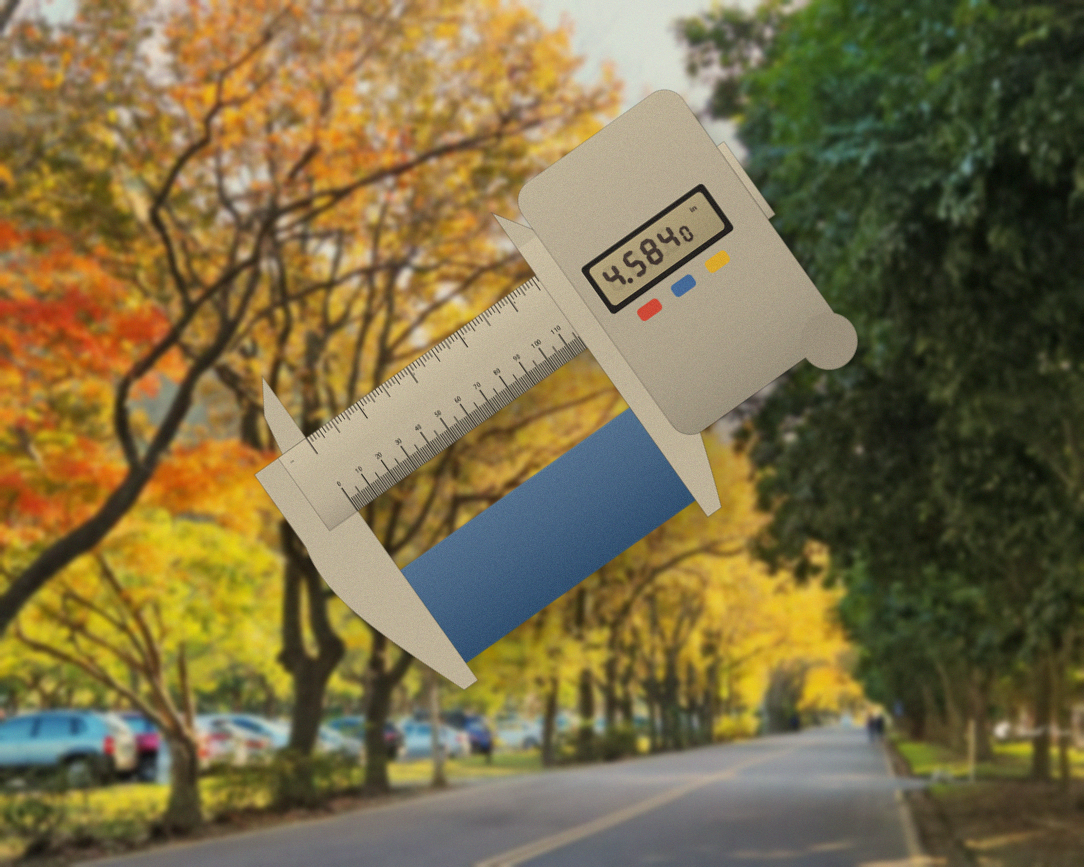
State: 4.5840in
